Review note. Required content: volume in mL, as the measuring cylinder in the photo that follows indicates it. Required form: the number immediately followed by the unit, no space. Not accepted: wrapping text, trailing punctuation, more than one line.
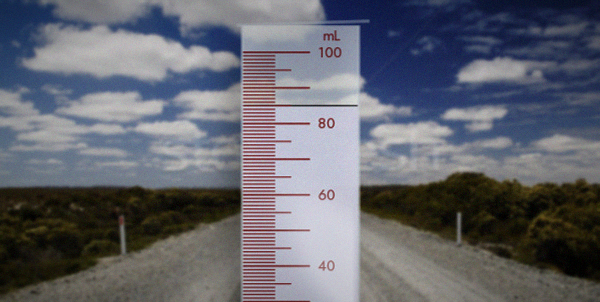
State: 85mL
